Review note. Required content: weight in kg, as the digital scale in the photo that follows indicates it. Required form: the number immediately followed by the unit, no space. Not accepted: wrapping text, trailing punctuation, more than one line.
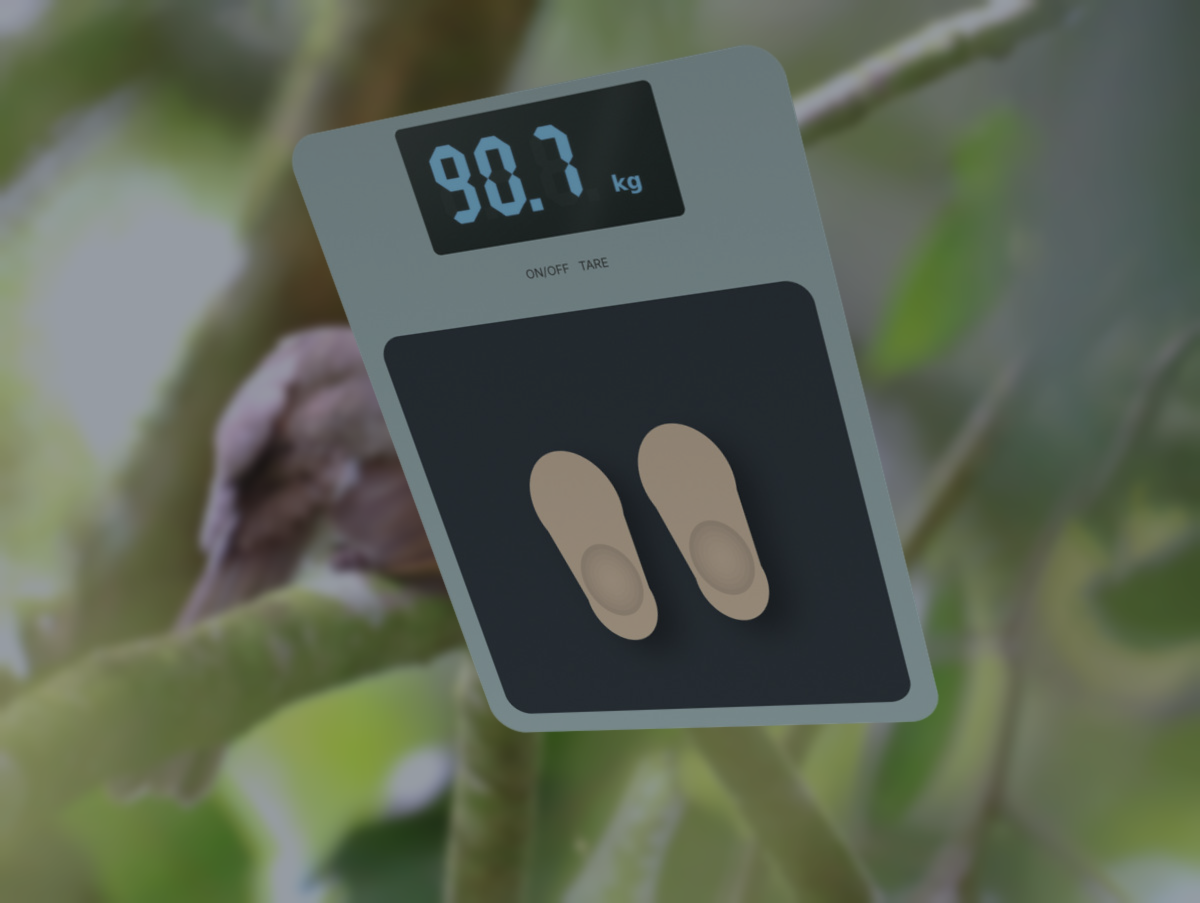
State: 90.7kg
